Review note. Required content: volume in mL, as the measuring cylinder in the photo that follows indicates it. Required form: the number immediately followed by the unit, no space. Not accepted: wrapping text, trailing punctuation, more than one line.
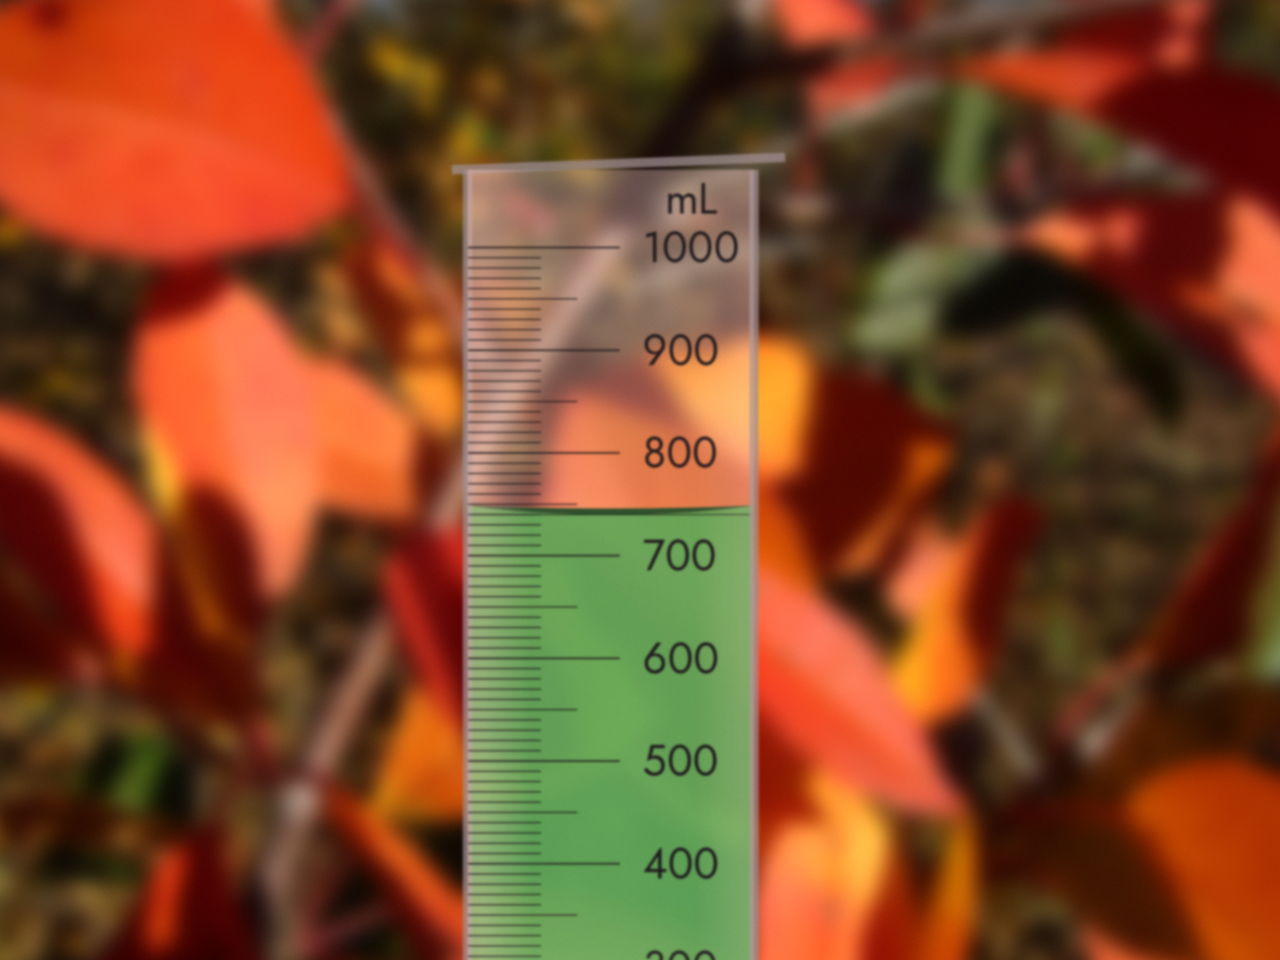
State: 740mL
